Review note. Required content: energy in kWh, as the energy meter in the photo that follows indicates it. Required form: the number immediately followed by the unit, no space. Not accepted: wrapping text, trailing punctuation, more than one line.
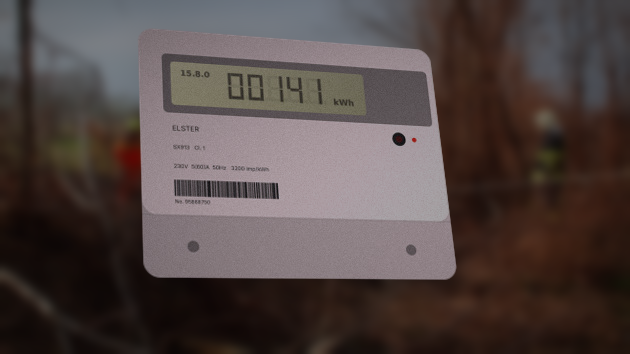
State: 141kWh
